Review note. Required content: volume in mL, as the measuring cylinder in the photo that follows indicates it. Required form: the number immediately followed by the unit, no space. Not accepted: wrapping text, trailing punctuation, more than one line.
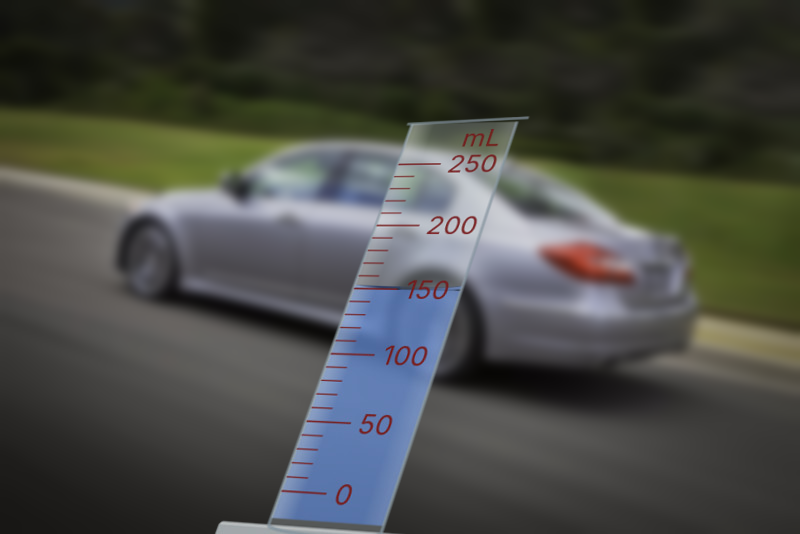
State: 150mL
